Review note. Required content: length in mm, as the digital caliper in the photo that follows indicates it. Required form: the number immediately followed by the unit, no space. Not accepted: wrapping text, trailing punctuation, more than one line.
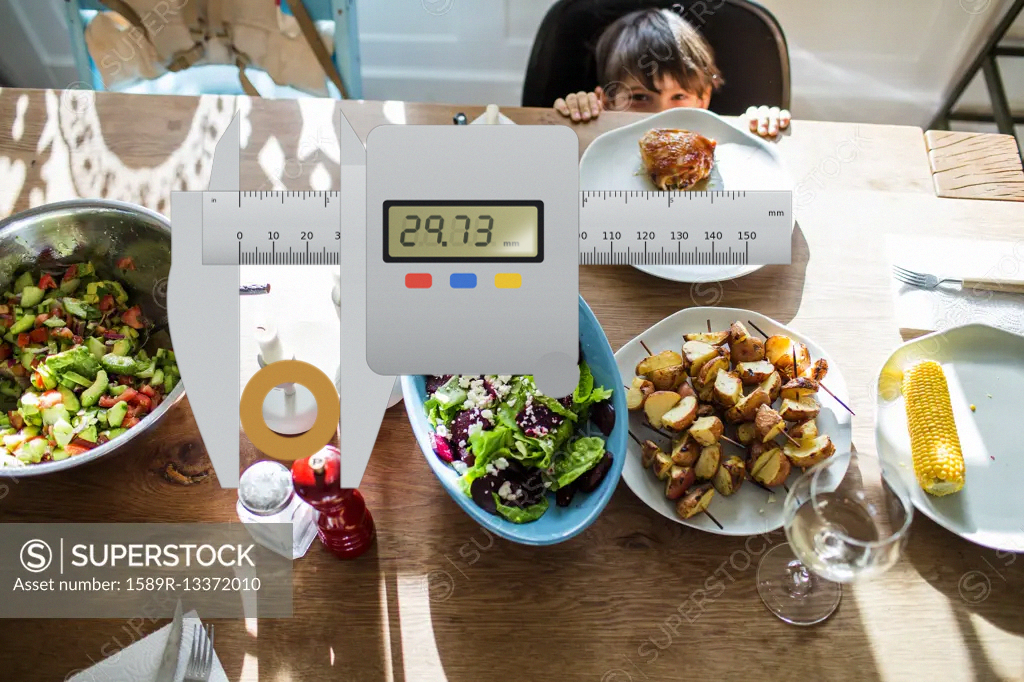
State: 29.73mm
